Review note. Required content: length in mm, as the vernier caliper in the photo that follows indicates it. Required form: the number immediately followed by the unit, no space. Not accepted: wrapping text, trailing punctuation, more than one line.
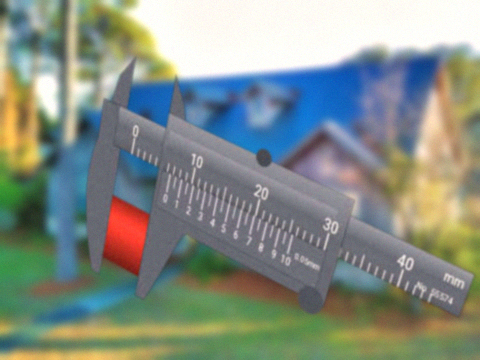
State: 6.5mm
